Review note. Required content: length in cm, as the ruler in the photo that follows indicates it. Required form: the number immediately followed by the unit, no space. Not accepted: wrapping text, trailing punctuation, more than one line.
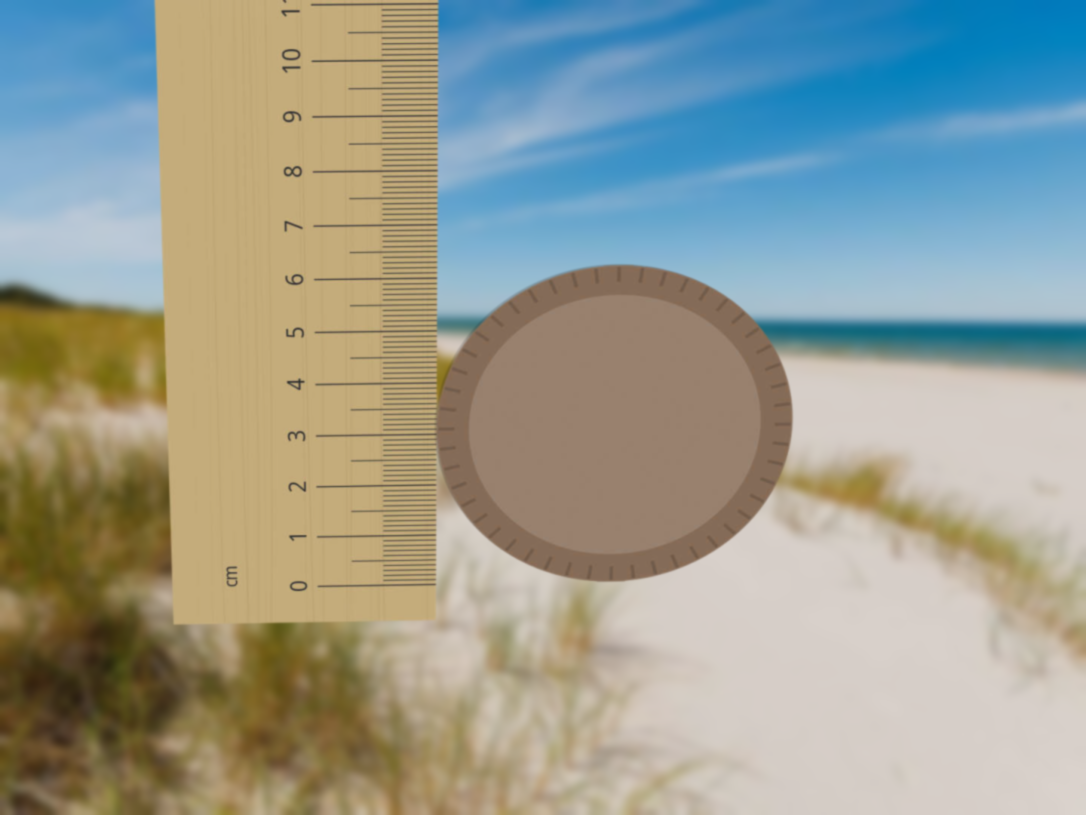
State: 6.2cm
